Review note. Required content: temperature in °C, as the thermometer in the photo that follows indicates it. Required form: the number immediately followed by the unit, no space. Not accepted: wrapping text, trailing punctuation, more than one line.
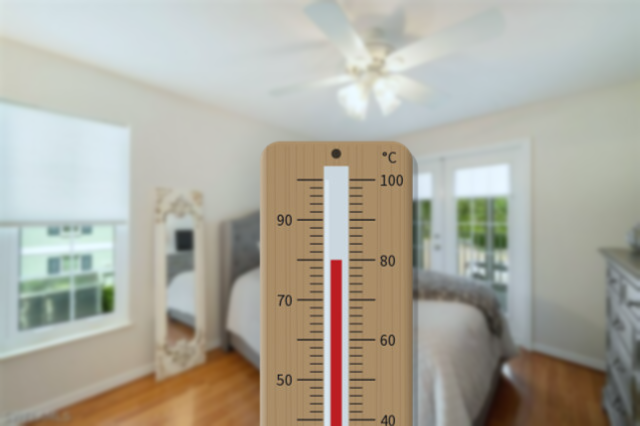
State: 80°C
